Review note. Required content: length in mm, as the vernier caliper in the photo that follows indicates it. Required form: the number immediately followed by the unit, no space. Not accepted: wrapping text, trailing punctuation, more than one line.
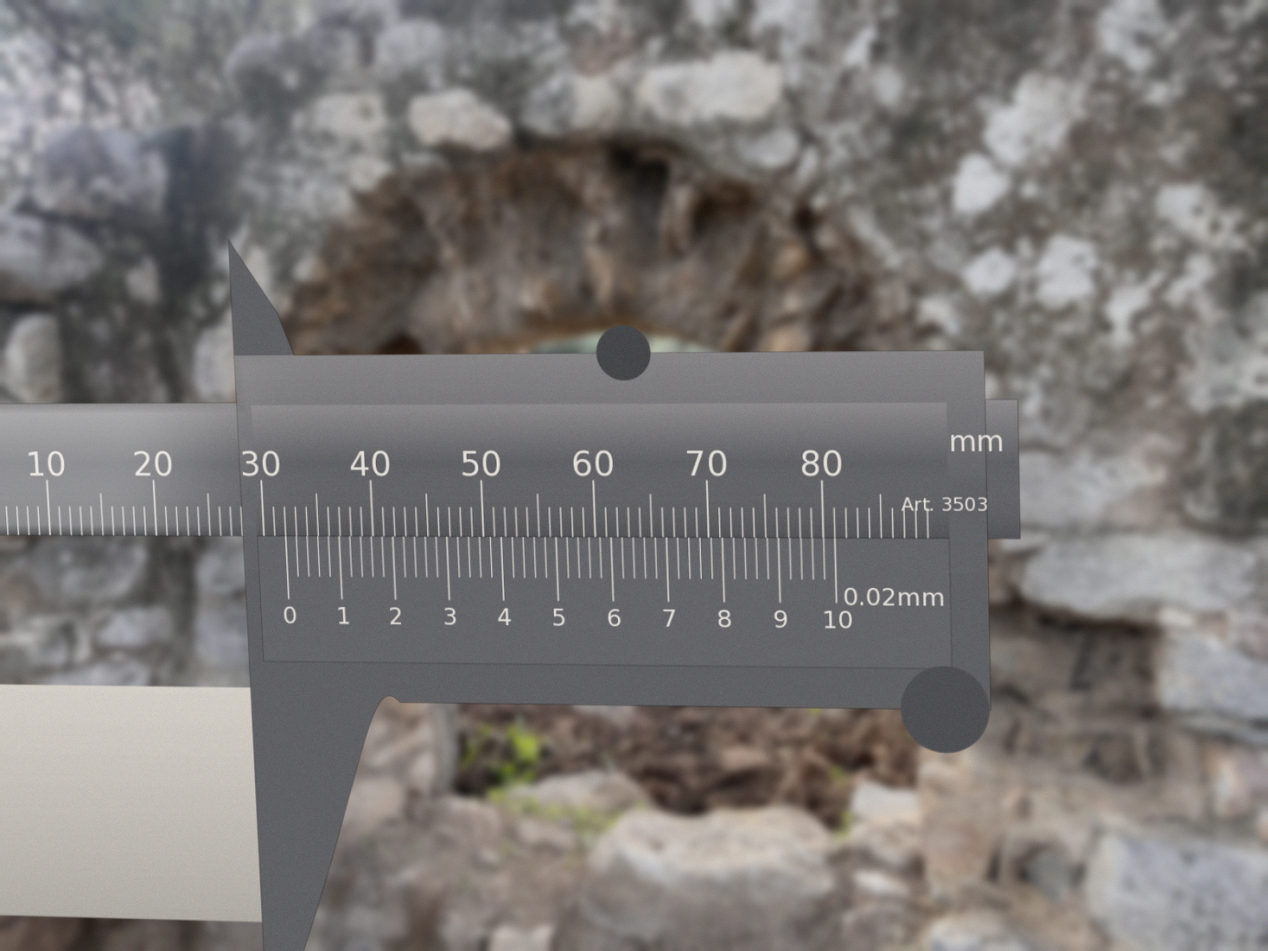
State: 32.0mm
